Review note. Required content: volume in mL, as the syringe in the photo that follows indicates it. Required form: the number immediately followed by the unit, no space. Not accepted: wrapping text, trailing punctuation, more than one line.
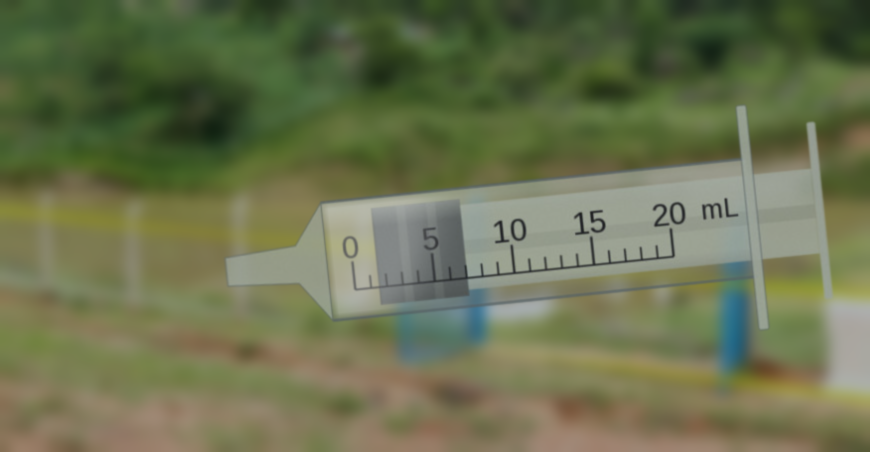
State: 1.5mL
